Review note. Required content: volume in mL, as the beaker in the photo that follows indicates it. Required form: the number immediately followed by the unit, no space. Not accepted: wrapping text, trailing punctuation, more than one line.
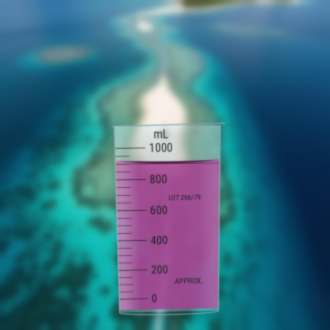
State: 900mL
